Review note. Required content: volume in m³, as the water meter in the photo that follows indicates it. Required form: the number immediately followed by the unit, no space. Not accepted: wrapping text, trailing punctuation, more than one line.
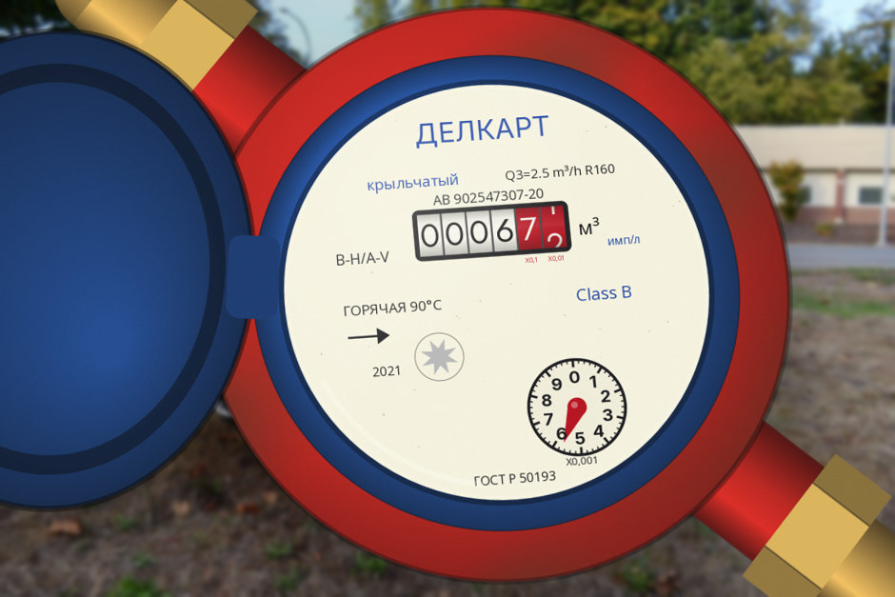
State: 6.715m³
